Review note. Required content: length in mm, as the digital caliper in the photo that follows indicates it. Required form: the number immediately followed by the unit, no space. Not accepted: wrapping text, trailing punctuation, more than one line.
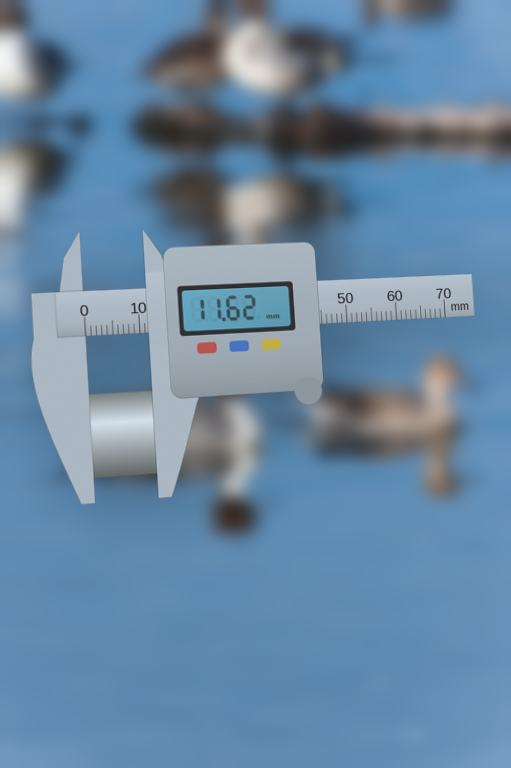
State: 11.62mm
